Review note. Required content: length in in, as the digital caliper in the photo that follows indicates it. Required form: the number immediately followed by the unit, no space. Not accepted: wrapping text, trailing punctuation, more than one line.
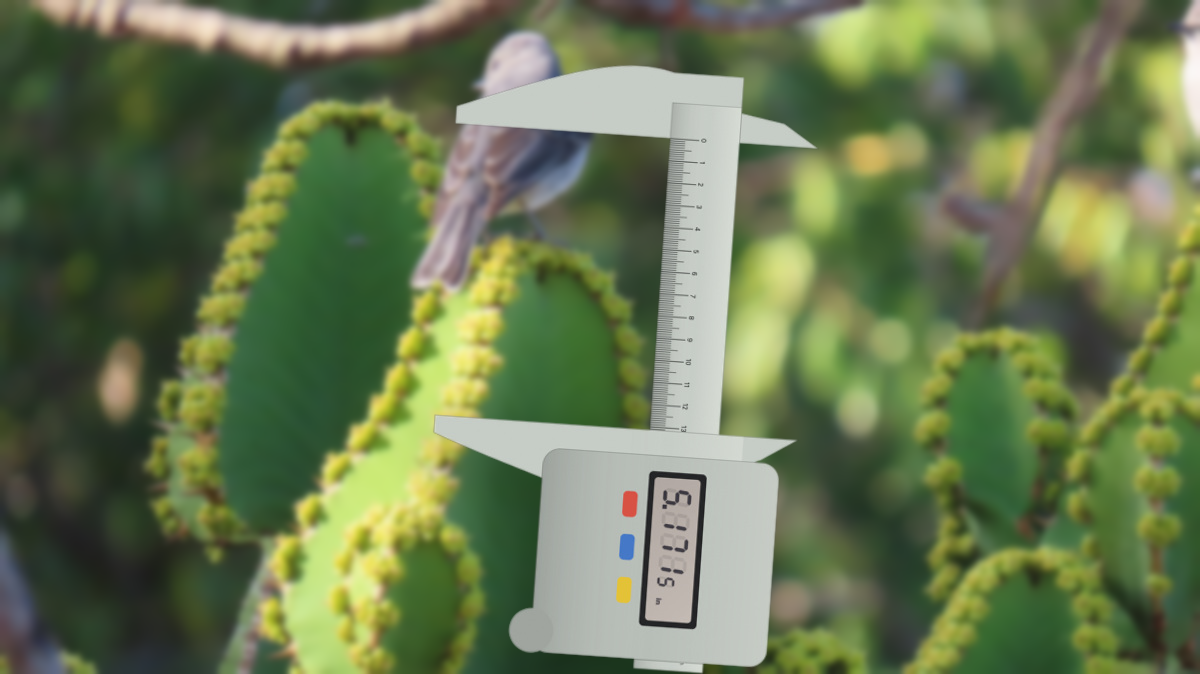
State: 5.1715in
